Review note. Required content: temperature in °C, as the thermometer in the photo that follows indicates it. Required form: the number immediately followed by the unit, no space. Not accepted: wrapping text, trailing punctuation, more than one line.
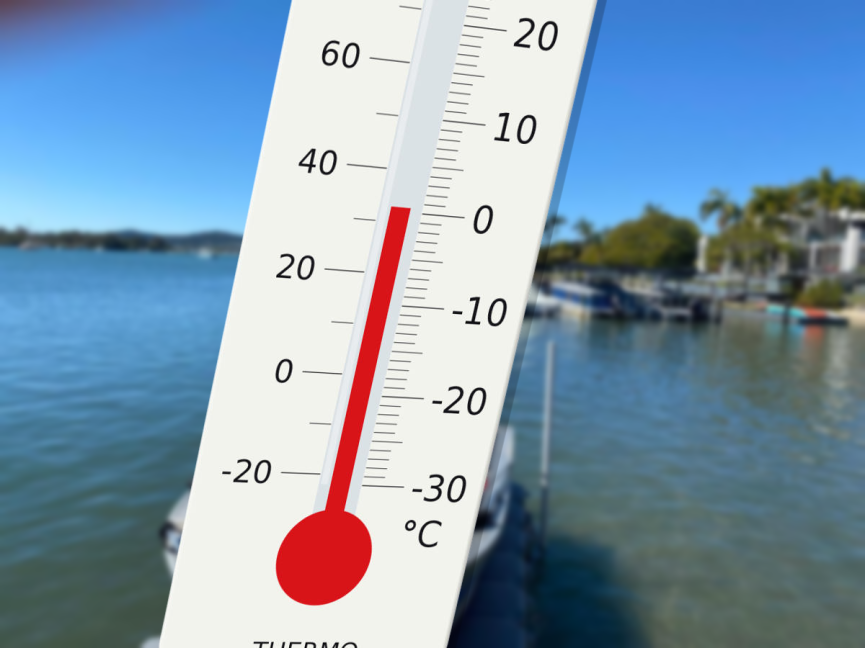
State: 0.5°C
